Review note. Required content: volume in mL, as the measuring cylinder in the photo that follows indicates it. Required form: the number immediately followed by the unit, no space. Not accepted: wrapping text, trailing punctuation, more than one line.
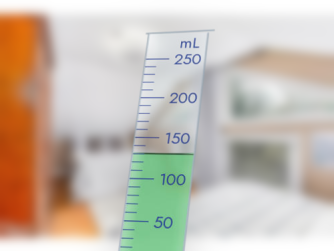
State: 130mL
